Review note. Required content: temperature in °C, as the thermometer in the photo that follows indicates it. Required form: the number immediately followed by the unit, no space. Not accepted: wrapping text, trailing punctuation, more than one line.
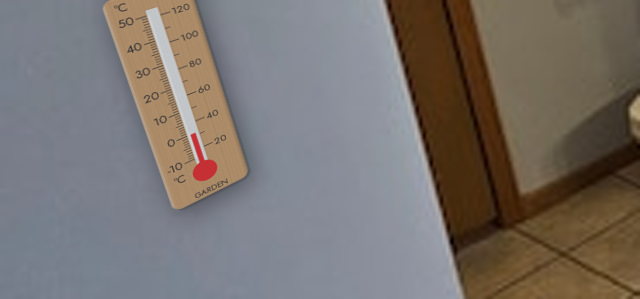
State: 0°C
